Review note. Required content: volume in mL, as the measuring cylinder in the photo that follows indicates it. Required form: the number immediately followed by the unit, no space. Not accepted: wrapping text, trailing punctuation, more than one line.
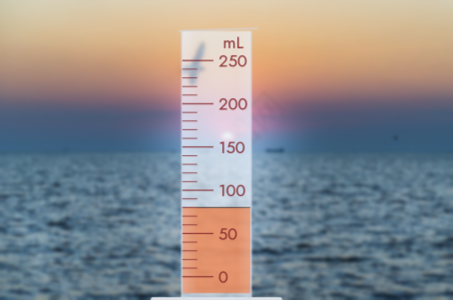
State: 80mL
